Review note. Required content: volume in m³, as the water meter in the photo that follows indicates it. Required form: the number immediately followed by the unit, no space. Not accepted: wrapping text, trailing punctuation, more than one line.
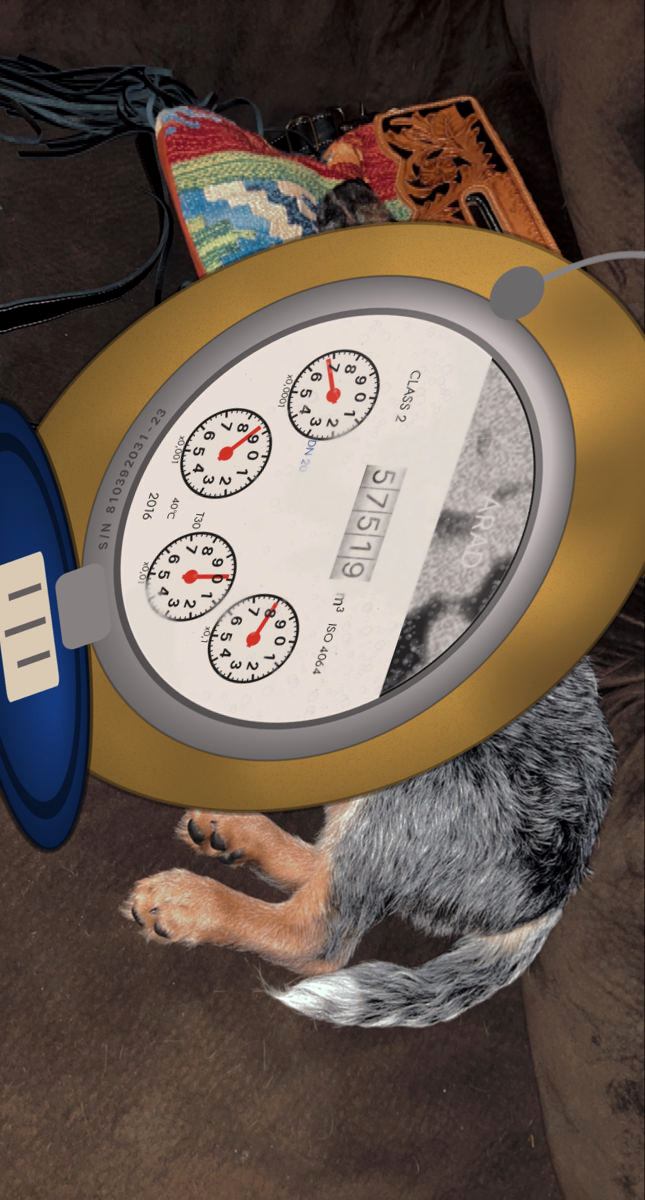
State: 57519.7986m³
